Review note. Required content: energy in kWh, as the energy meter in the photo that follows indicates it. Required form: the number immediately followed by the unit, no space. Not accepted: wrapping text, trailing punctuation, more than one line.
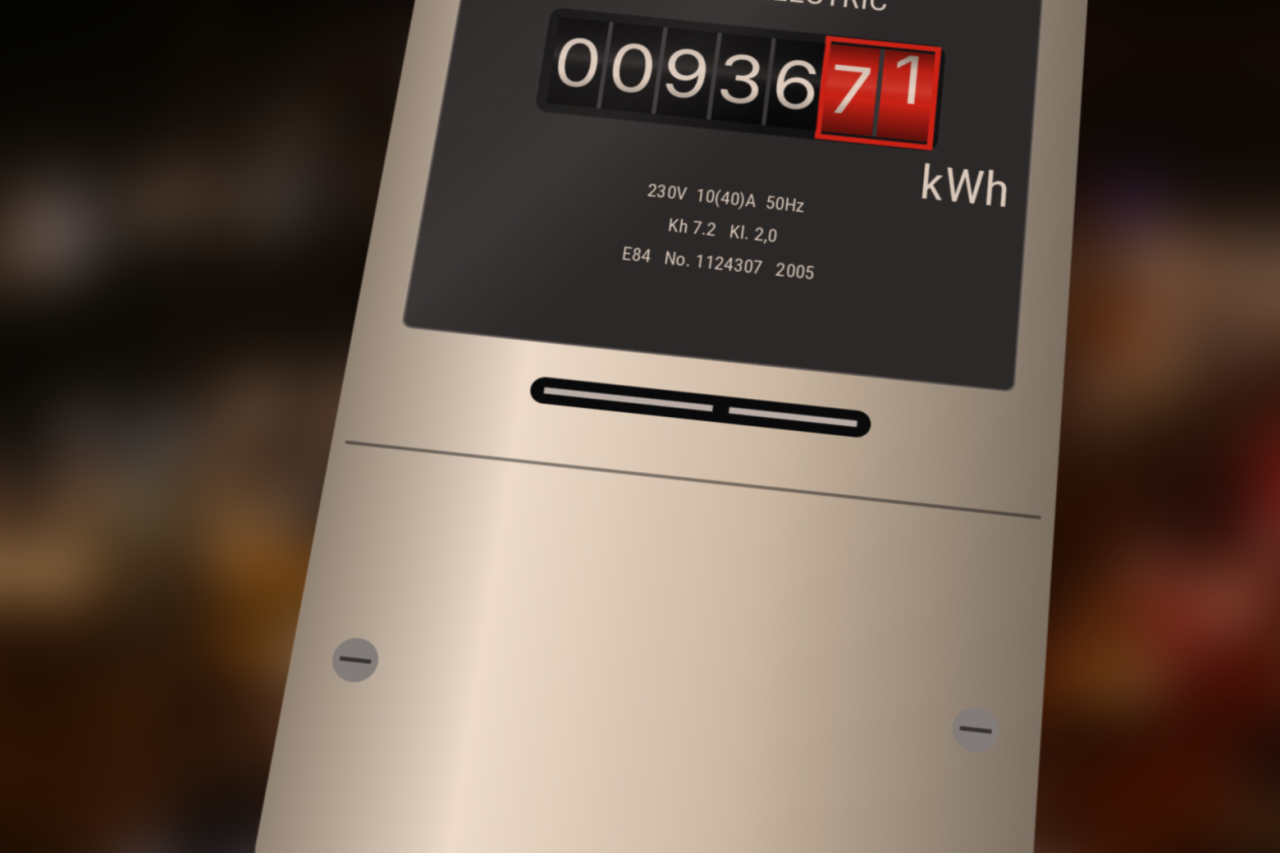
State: 936.71kWh
